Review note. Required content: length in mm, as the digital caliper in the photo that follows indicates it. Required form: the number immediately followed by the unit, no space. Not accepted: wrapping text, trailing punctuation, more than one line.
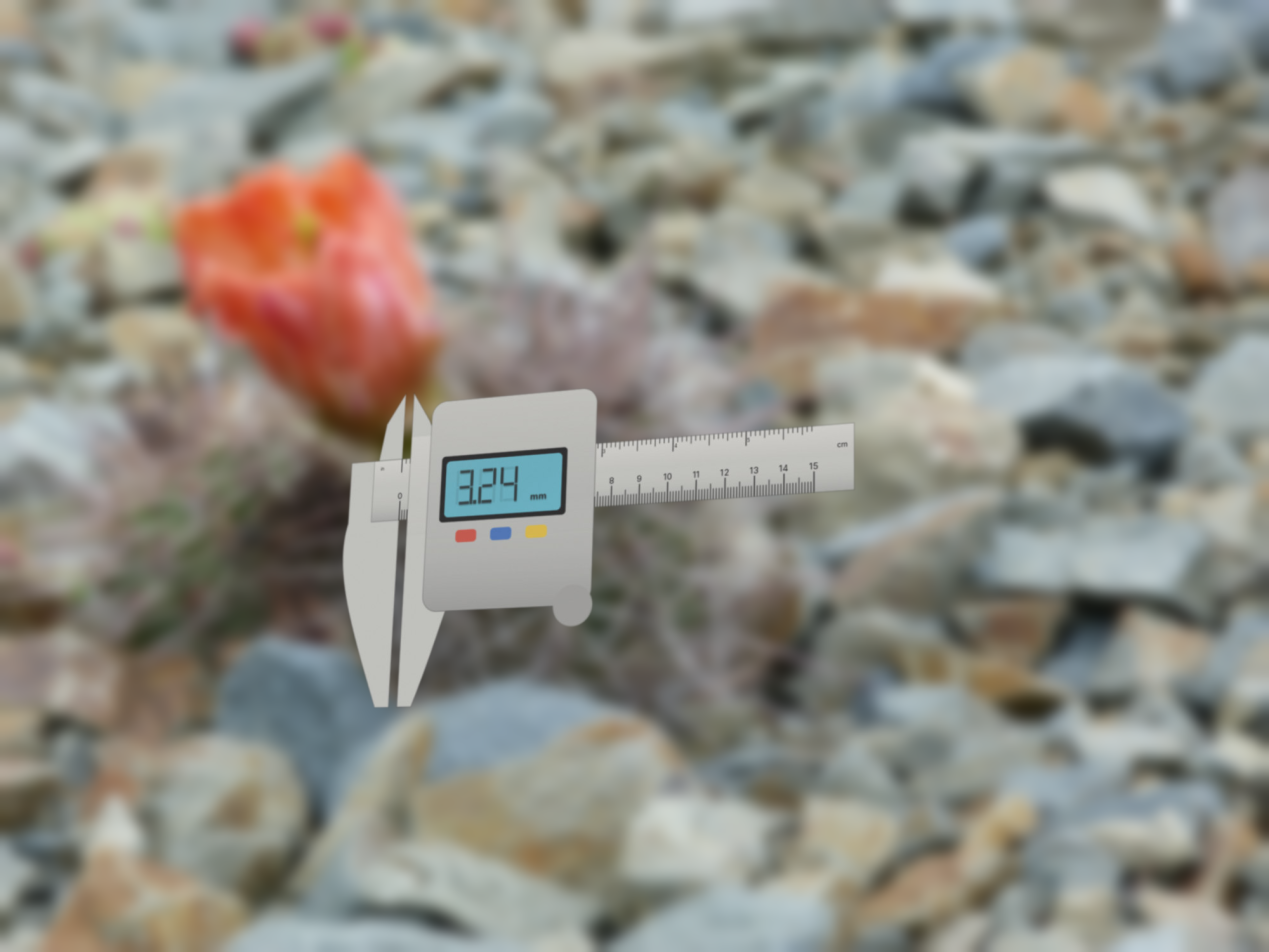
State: 3.24mm
